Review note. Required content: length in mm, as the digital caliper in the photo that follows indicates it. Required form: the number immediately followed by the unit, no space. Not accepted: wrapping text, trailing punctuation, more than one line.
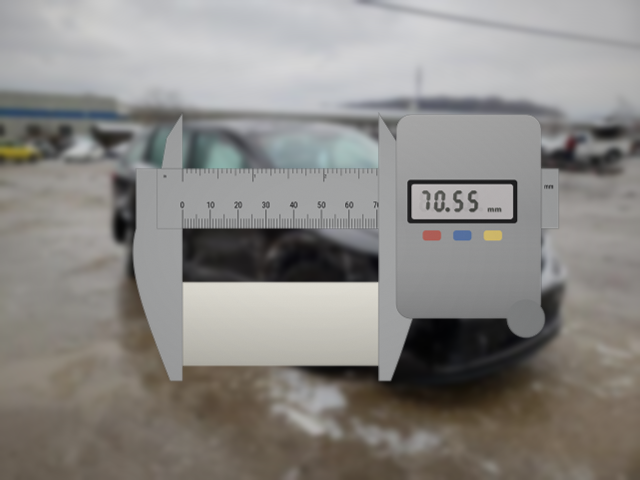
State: 70.55mm
